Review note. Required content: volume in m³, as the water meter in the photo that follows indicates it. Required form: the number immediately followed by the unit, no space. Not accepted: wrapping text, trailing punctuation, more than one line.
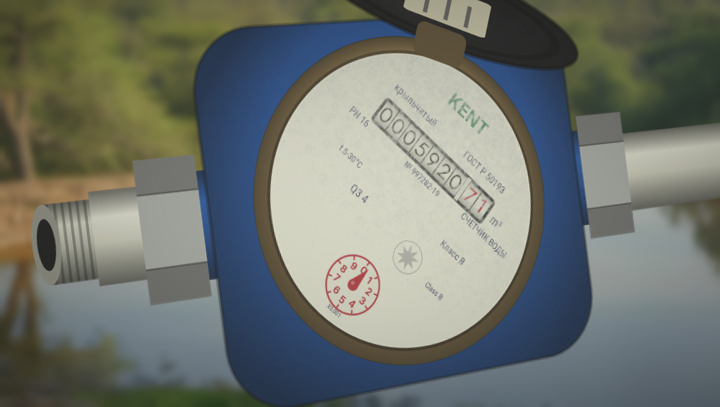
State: 5920.710m³
